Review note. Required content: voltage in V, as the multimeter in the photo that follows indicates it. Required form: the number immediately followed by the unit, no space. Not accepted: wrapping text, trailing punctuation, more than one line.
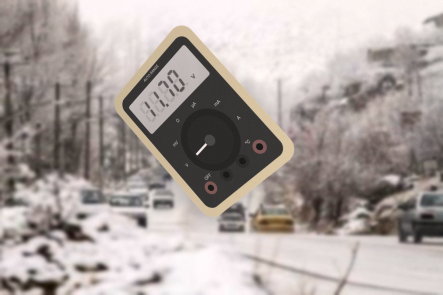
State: 11.70V
